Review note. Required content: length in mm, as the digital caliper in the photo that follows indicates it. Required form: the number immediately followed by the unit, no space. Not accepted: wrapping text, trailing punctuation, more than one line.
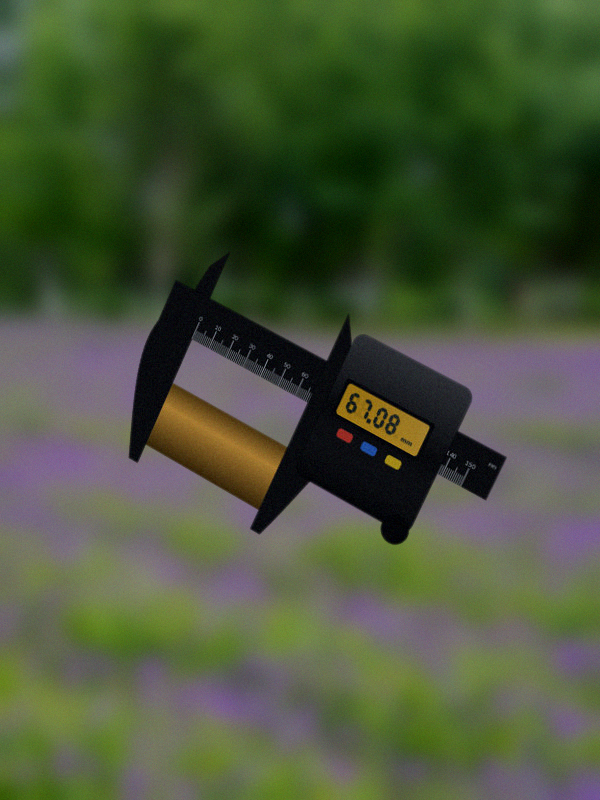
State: 67.08mm
